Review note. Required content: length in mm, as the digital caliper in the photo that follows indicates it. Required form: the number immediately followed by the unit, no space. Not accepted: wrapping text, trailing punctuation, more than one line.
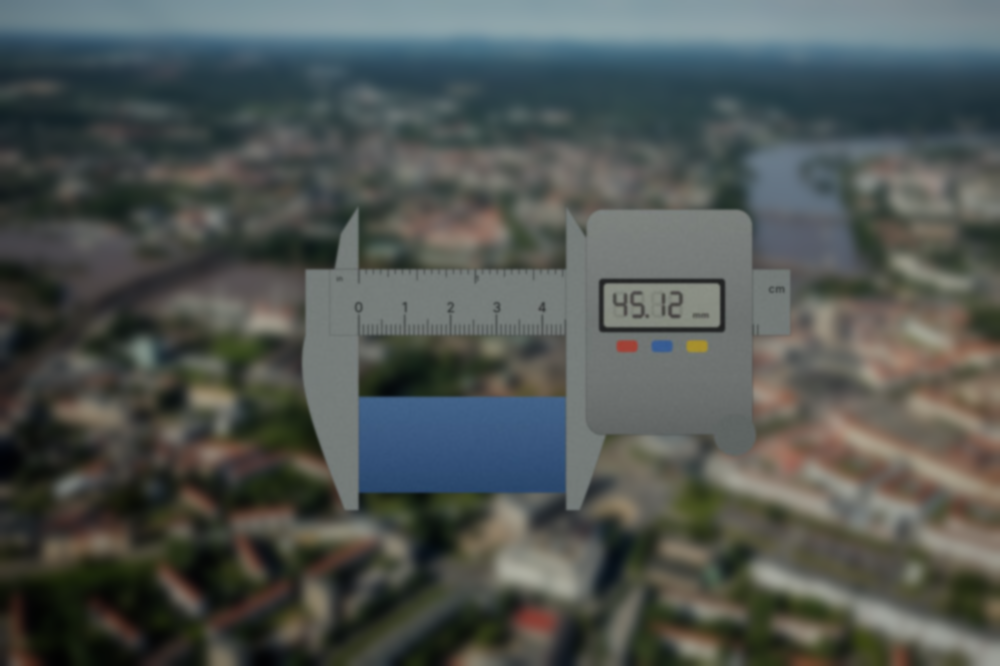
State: 45.12mm
